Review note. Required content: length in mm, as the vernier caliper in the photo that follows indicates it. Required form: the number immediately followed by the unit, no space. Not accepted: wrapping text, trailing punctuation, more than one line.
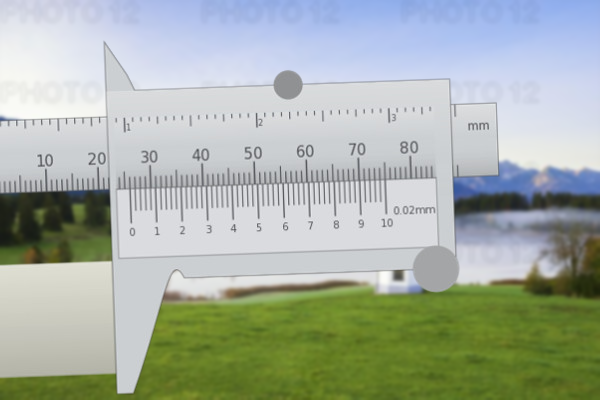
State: 26.0mm
